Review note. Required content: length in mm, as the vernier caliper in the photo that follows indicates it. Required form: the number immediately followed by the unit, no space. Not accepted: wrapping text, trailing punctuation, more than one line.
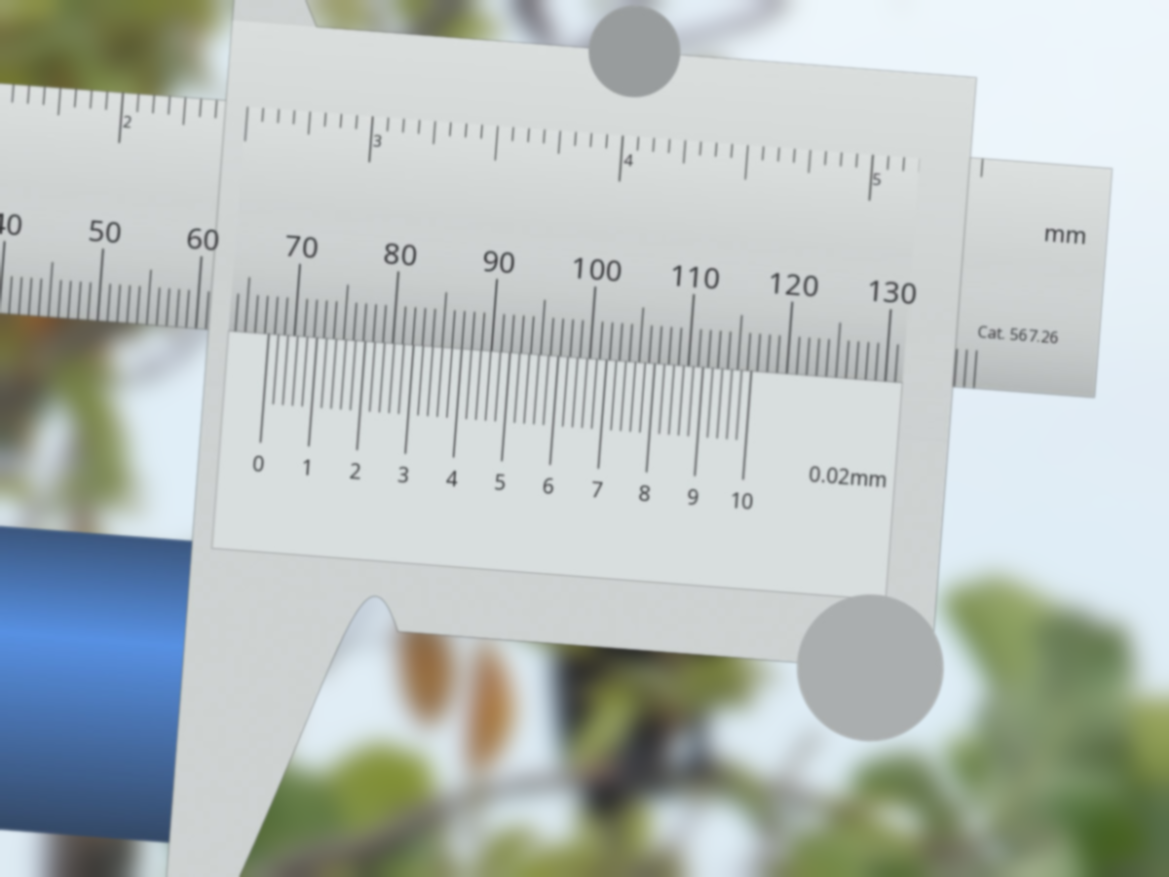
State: 67.4mm
